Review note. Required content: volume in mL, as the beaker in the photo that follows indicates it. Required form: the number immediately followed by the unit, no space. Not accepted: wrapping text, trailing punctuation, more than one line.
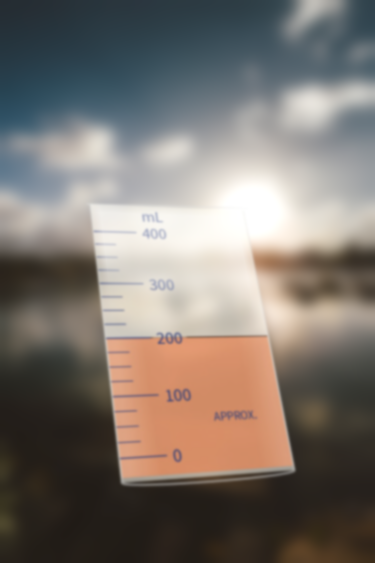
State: 200mL
